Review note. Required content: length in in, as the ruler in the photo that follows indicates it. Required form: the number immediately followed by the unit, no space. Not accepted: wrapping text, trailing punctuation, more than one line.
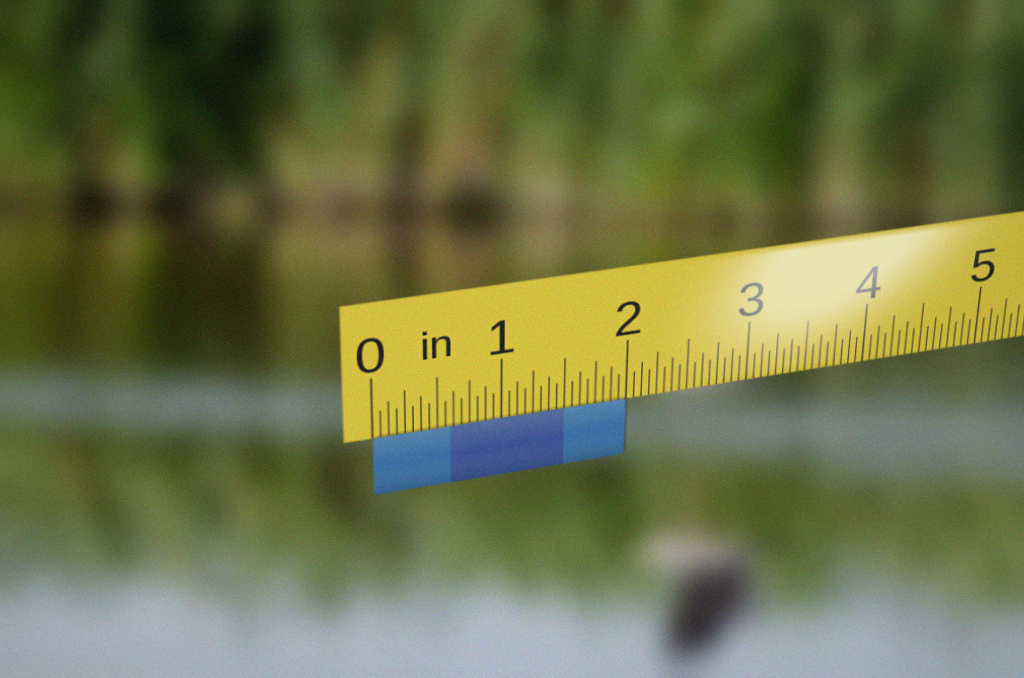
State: 2in
